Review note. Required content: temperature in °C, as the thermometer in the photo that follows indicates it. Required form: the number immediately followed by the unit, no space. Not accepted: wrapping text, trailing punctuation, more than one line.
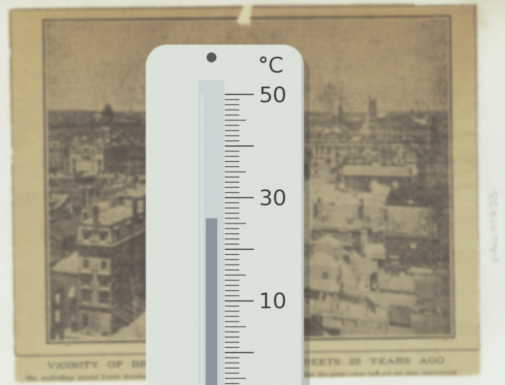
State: 26°C
